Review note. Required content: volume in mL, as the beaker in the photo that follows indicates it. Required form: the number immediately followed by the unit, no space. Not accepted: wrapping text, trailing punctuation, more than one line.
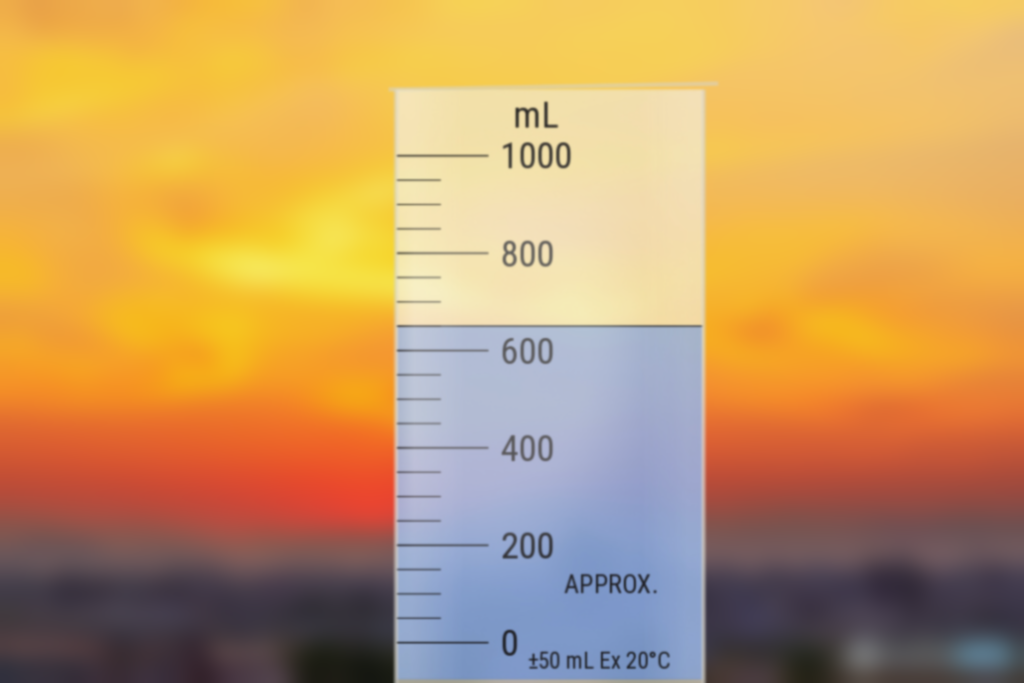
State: 650mL
